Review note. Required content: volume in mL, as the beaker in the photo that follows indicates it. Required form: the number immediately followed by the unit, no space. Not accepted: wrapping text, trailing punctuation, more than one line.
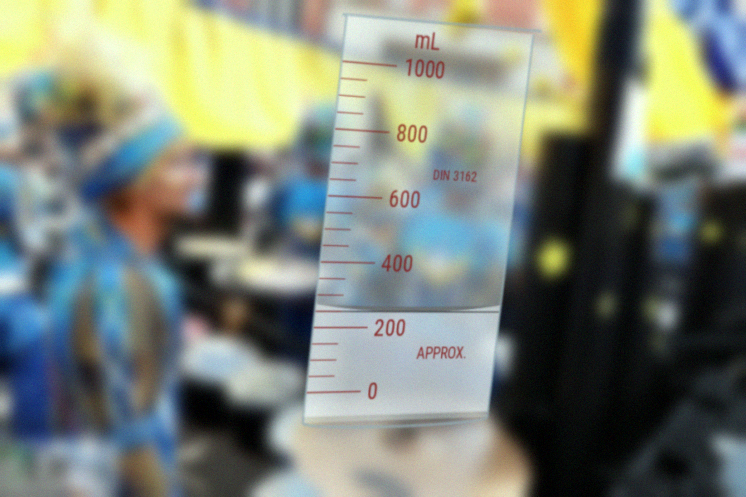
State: 250mL
